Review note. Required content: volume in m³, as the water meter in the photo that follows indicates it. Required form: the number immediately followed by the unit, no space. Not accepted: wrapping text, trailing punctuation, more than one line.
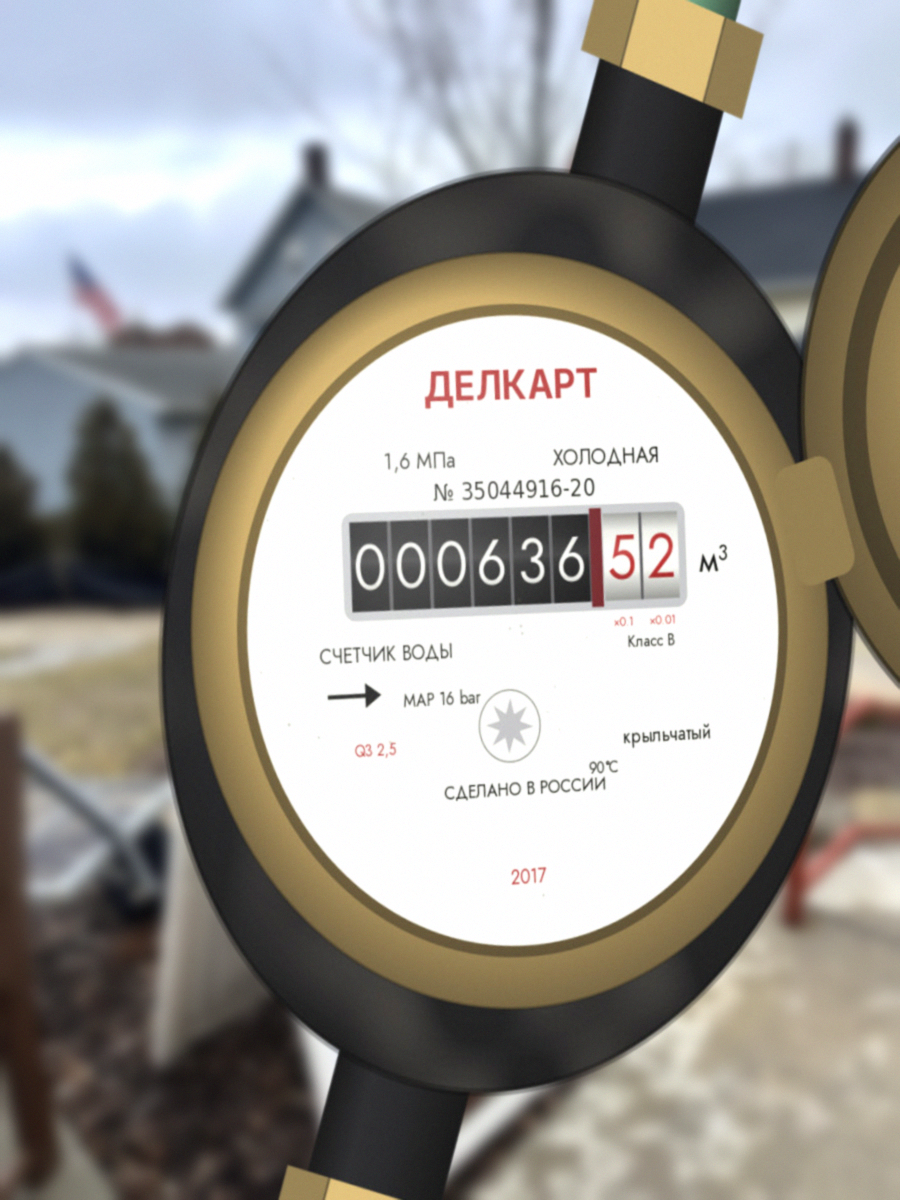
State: 636.52m³
